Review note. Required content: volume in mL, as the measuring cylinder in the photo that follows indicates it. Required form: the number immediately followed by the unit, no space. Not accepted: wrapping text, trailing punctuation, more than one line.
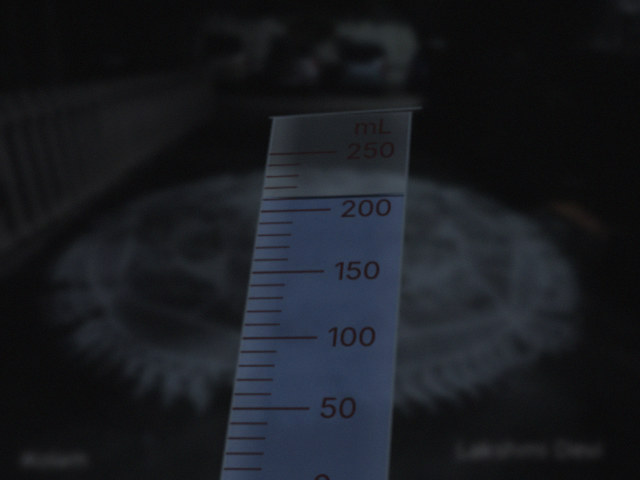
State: 210mL
